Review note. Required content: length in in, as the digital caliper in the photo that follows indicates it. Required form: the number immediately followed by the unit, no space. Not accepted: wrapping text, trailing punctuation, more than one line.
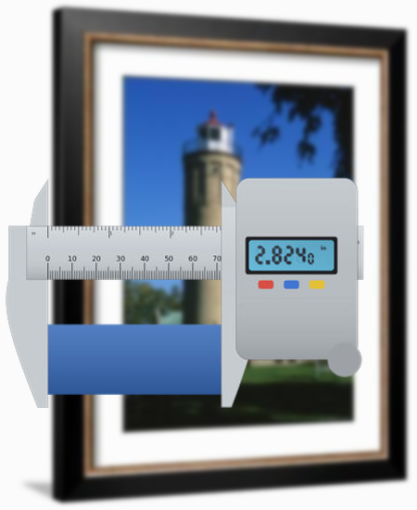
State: 2.8240in
